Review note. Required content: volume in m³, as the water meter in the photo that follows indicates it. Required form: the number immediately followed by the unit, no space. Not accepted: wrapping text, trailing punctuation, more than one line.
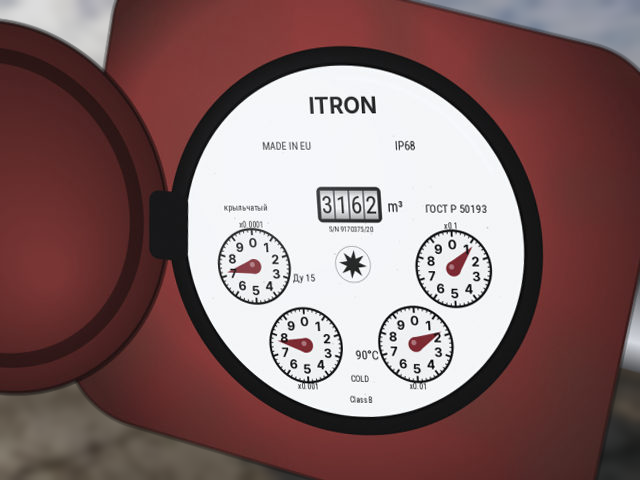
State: 3162.1177m³
